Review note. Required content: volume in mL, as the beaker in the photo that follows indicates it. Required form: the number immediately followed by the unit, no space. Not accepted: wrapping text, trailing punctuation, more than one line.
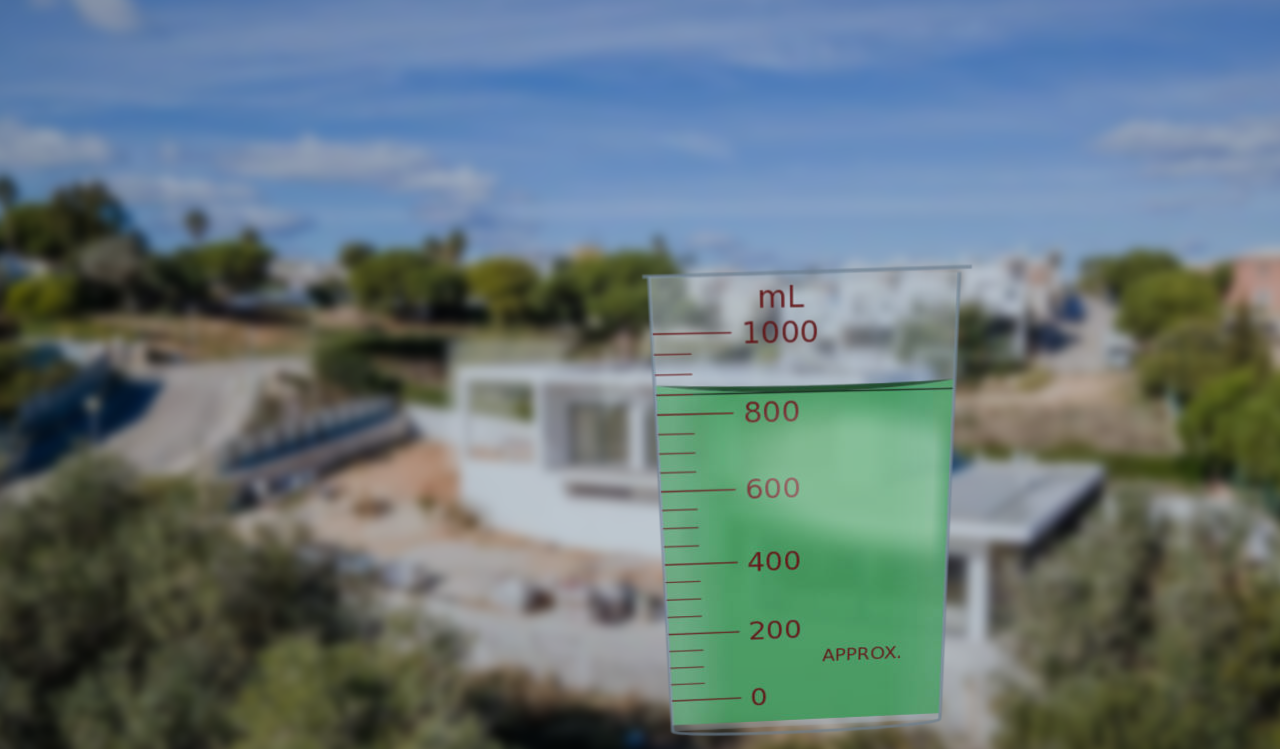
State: 850mL
